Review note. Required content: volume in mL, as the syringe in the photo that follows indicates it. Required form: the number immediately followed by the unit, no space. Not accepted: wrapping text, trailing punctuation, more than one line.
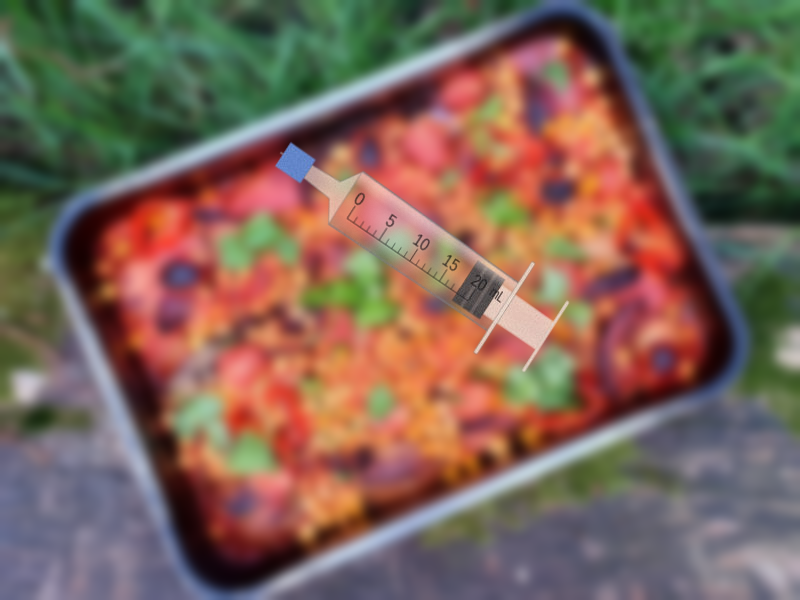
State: 18mL
